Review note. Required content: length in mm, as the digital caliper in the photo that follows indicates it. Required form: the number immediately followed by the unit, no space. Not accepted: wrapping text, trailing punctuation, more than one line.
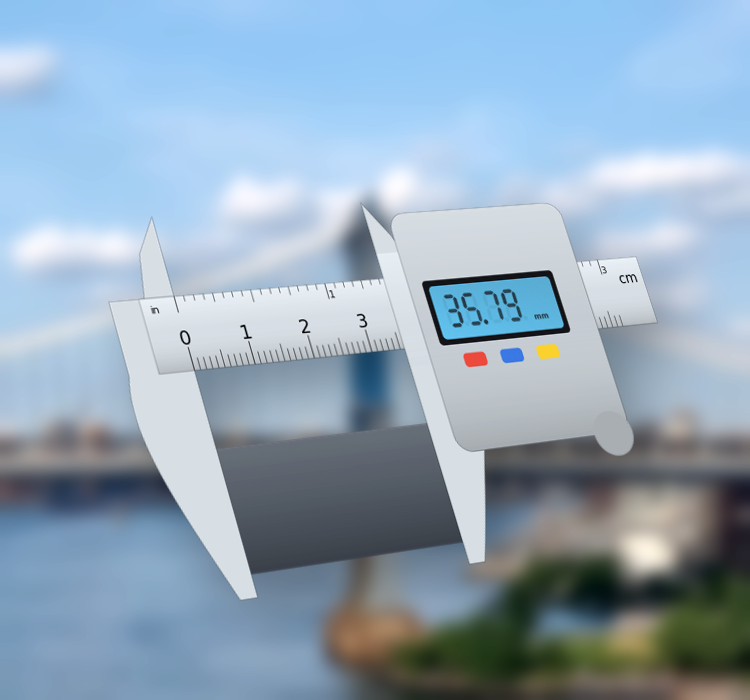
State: 35.79mm
